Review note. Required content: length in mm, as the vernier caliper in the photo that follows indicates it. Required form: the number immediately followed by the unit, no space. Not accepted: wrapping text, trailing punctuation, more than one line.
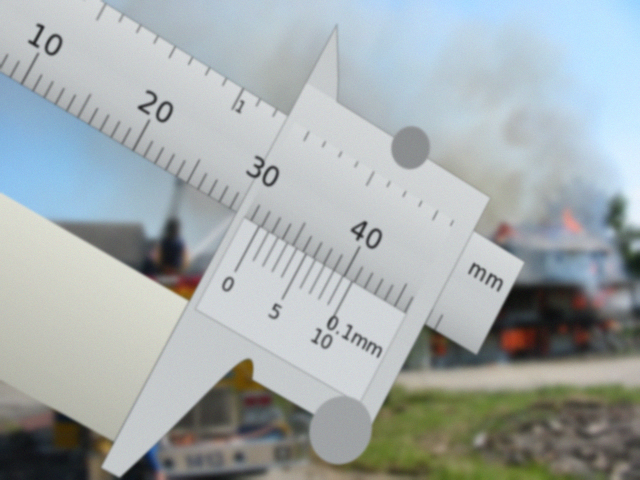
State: 31.8mm
